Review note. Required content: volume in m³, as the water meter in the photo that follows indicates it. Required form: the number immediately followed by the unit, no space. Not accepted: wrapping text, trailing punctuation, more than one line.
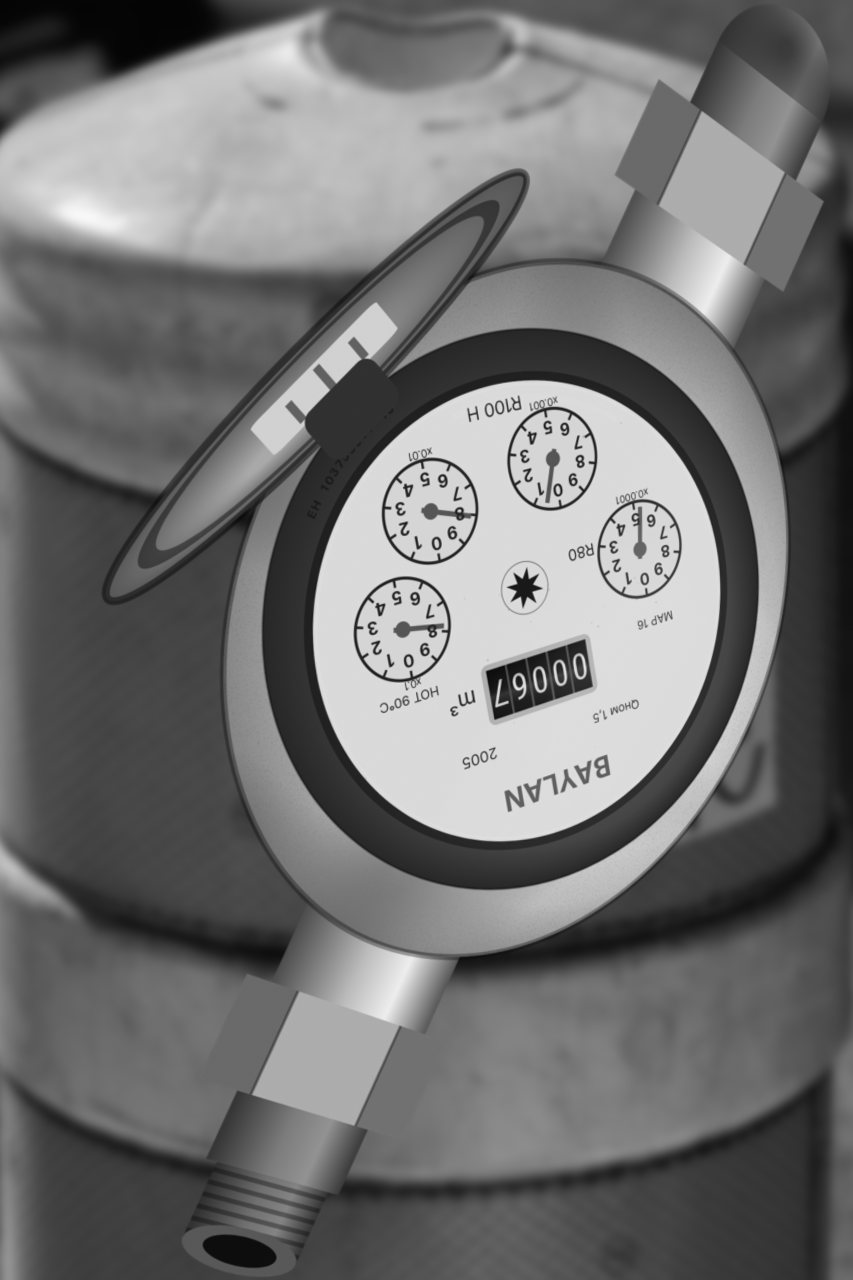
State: 67.7805m³
